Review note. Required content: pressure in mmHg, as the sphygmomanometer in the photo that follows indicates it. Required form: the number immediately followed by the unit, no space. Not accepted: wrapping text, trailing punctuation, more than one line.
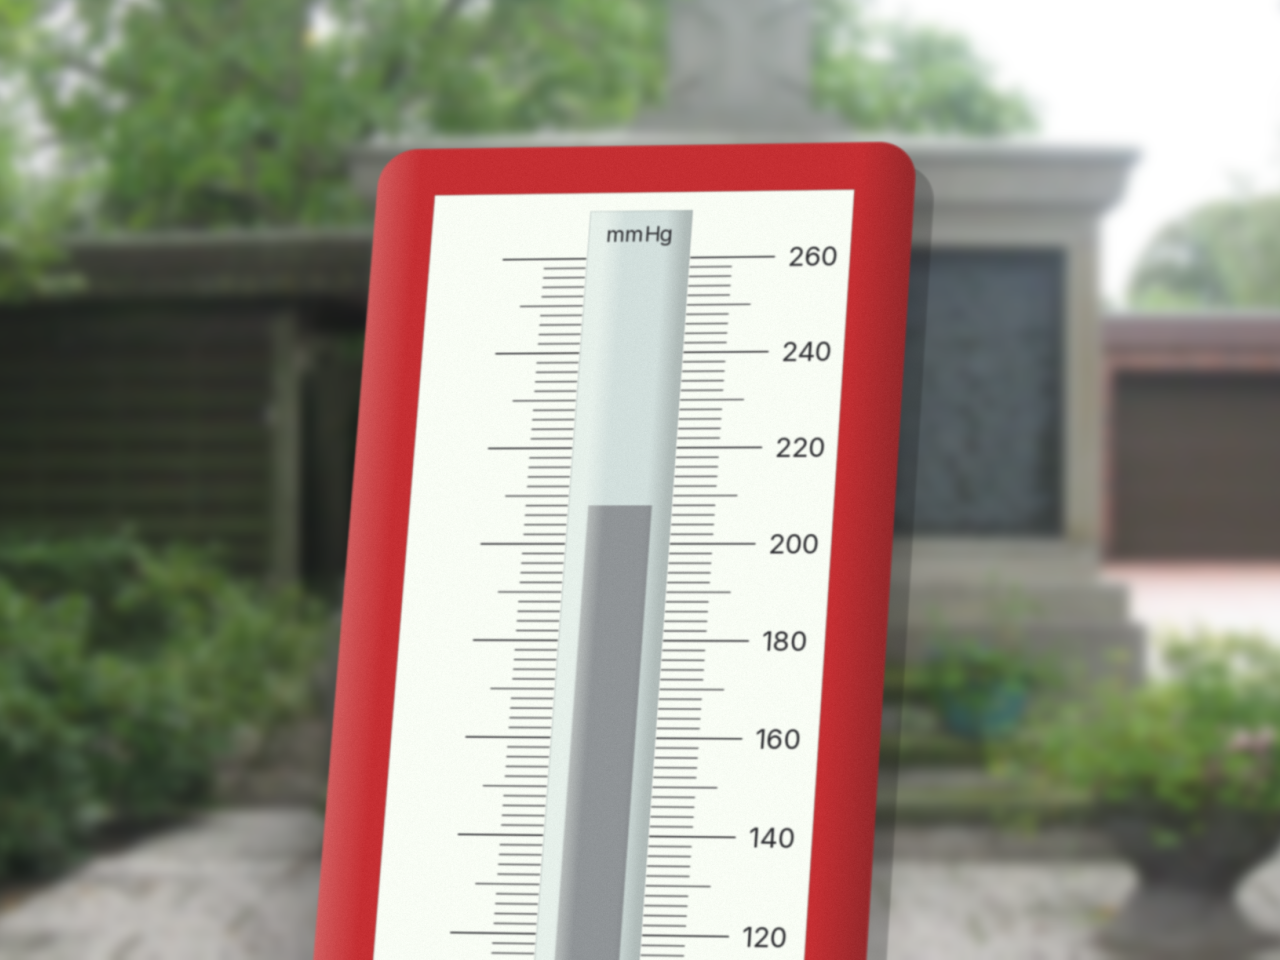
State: 208mmHg
